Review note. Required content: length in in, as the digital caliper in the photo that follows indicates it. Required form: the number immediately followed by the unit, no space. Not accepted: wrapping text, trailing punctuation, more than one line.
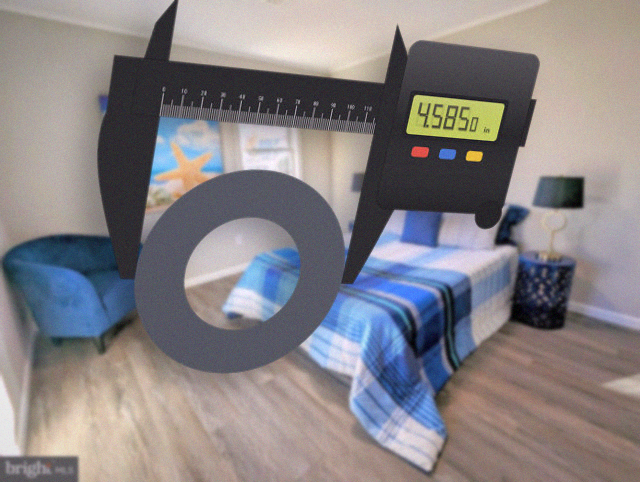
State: 4.5850in
